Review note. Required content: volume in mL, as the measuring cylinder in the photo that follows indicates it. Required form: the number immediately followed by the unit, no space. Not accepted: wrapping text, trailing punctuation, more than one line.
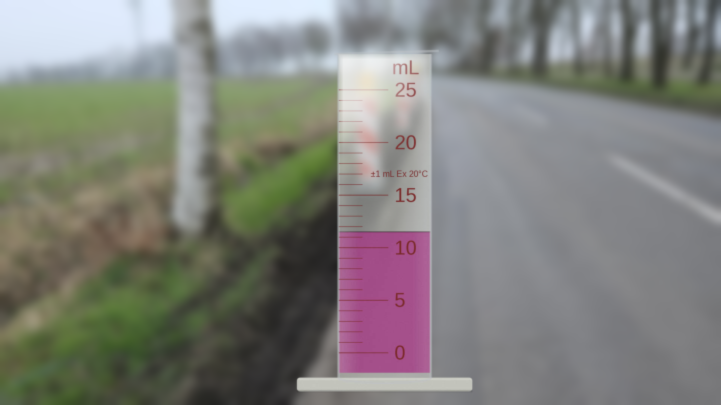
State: 11.5mL
